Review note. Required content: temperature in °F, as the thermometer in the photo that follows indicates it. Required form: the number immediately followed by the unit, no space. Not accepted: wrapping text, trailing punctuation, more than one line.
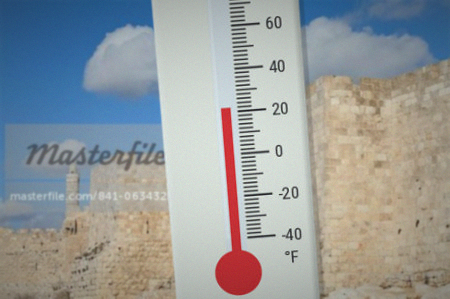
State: 22°F
